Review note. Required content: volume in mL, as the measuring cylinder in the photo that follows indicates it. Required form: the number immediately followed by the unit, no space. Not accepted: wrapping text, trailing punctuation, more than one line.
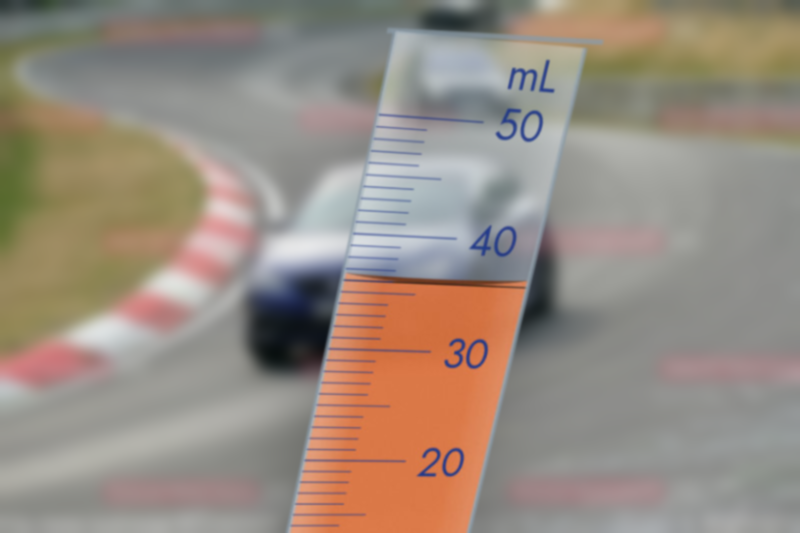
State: 36mL
